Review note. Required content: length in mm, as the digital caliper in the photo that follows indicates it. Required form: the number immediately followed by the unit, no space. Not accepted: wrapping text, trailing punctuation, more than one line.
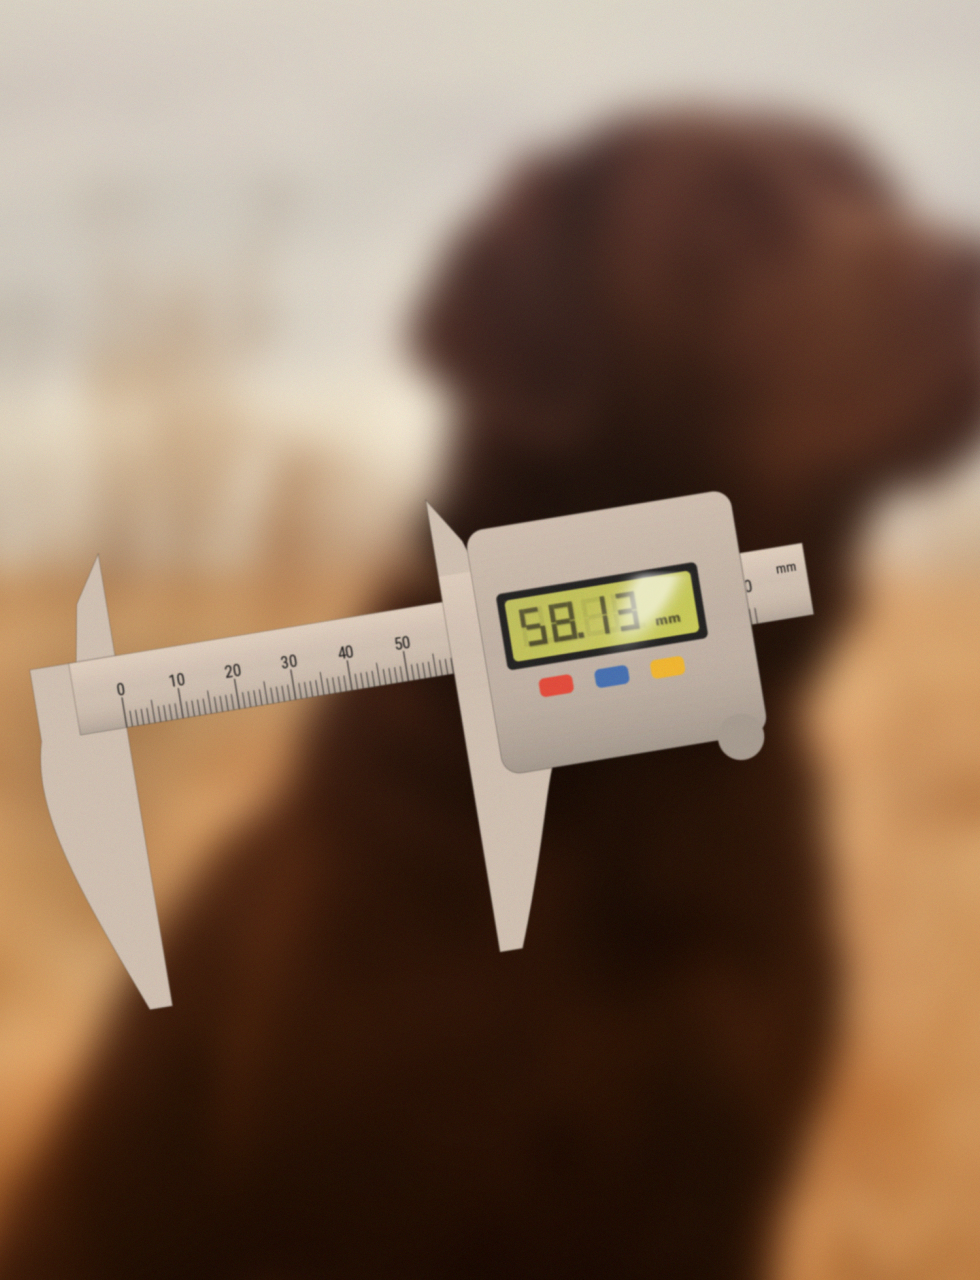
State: 58.13mm
